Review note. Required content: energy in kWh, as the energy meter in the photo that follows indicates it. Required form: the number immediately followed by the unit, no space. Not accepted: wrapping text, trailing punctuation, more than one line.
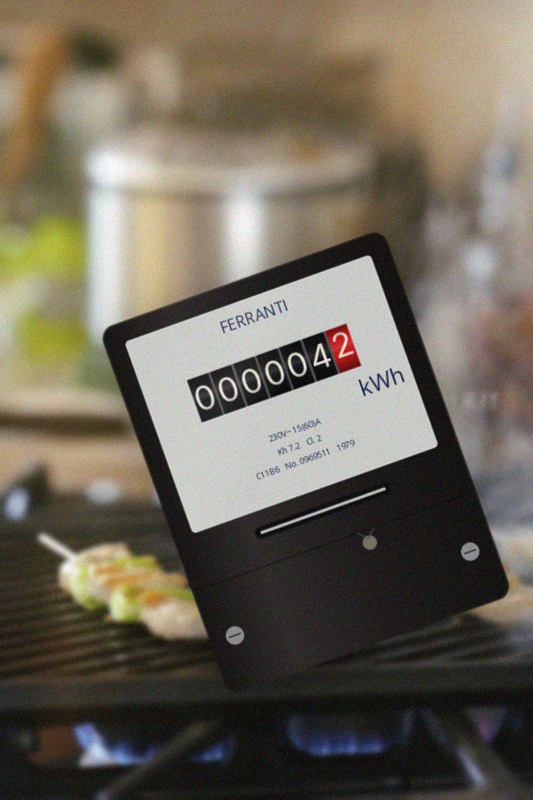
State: 4.2kWh
